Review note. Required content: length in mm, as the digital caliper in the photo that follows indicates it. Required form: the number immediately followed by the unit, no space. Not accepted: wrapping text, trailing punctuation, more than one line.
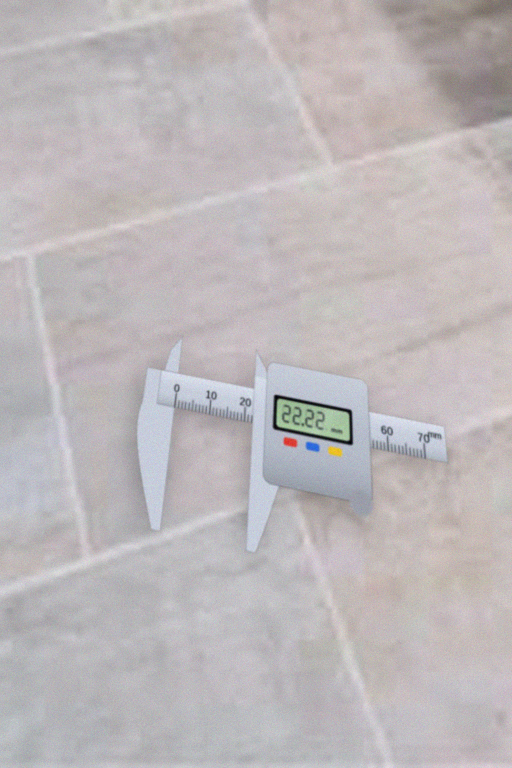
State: 22.22mm
